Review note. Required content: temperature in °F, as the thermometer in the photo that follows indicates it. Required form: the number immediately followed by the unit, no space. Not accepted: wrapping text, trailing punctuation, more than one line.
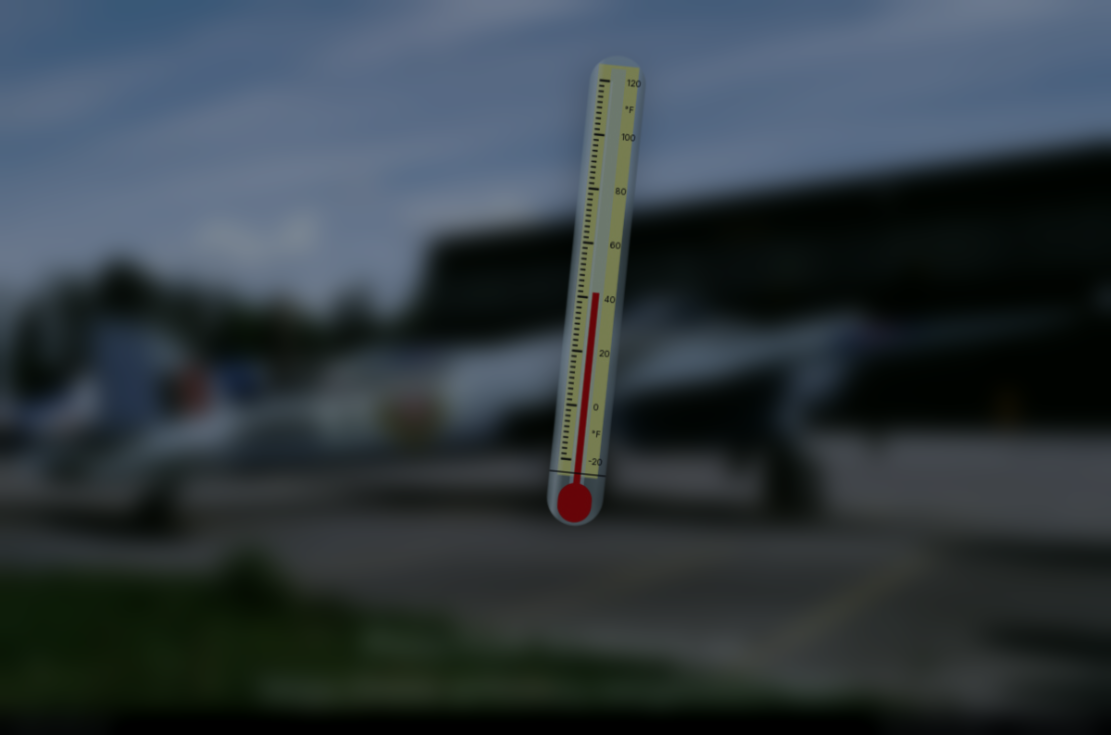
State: 42°F
